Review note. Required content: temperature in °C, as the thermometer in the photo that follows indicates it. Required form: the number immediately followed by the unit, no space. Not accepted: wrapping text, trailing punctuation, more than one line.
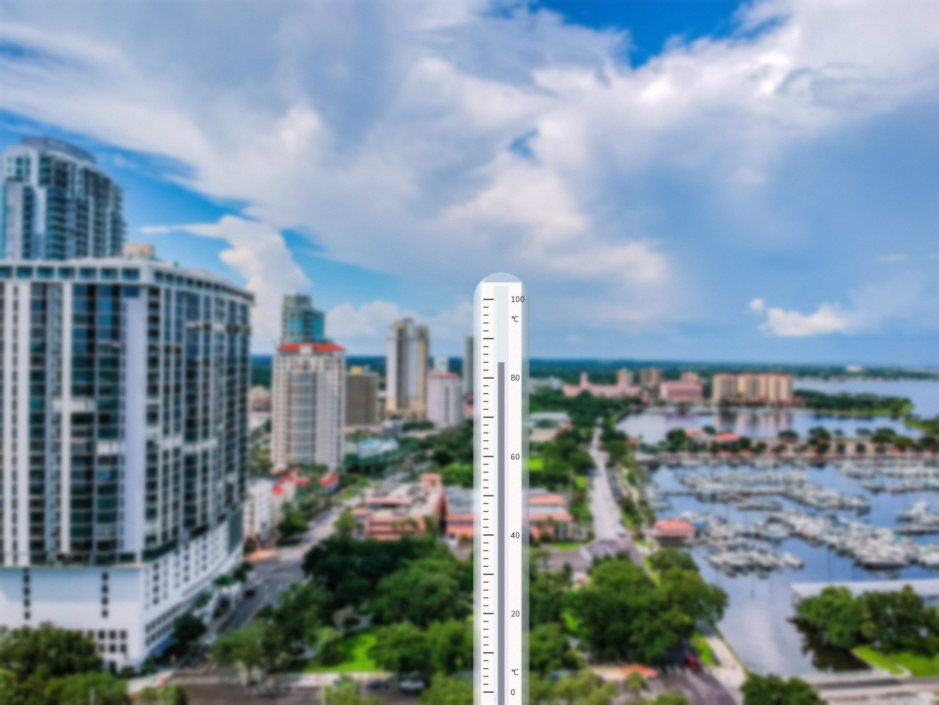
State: 84°C
